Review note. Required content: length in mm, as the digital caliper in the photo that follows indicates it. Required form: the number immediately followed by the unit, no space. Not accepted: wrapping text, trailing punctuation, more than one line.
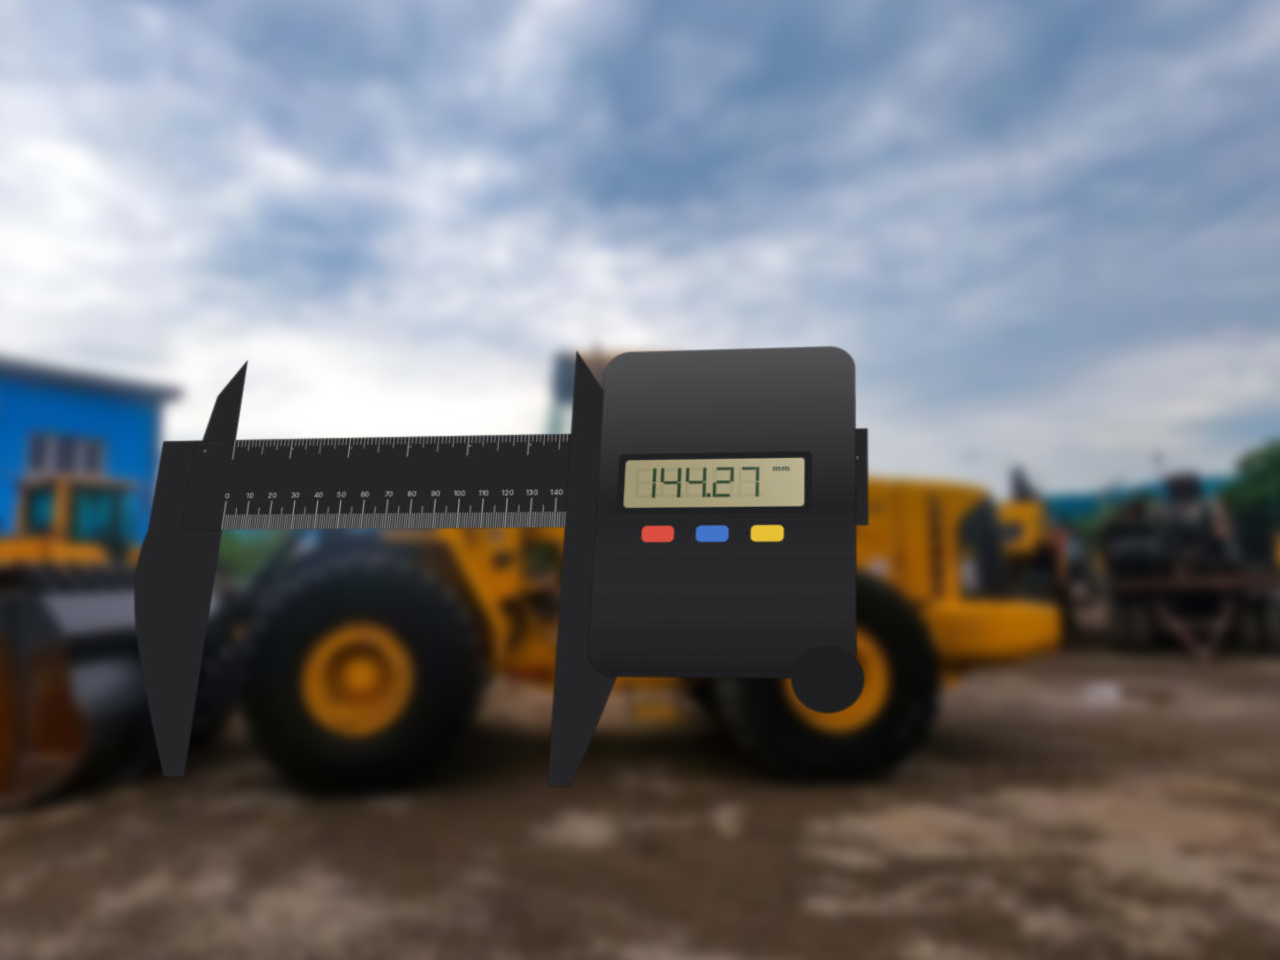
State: 144.27mm
